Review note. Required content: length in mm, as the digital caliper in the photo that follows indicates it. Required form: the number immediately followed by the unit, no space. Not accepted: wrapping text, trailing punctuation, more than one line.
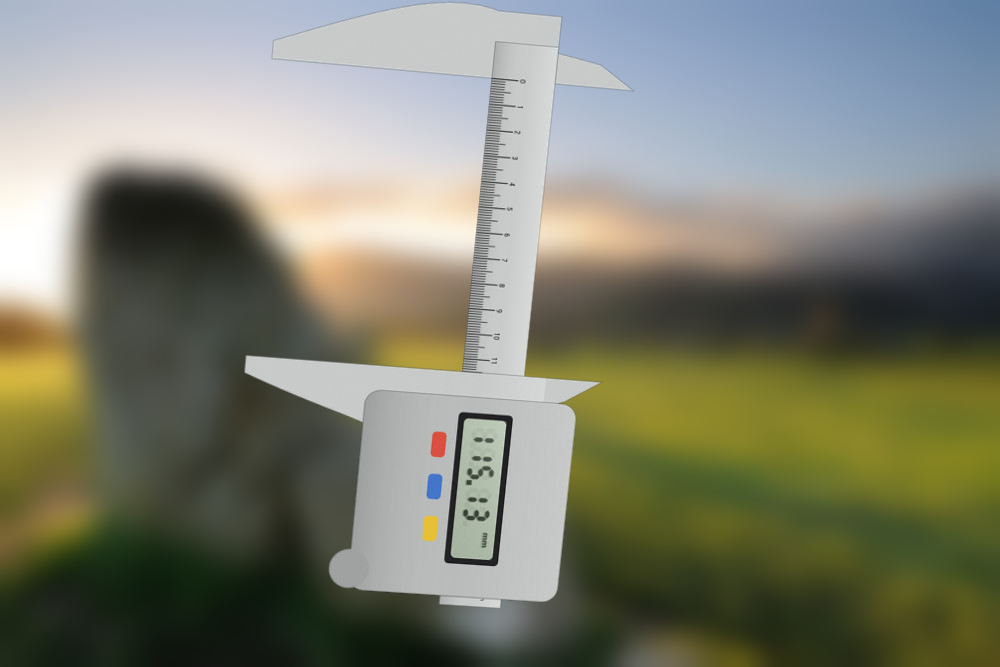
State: 115.13mm
